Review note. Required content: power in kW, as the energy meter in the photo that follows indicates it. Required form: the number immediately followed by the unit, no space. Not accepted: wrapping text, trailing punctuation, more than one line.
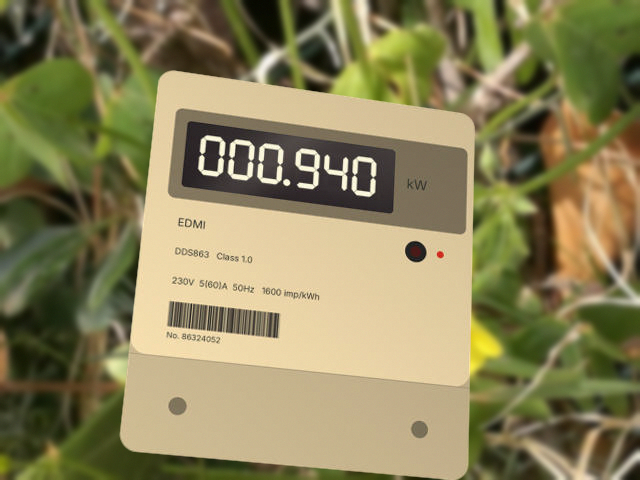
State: 0.940kW
